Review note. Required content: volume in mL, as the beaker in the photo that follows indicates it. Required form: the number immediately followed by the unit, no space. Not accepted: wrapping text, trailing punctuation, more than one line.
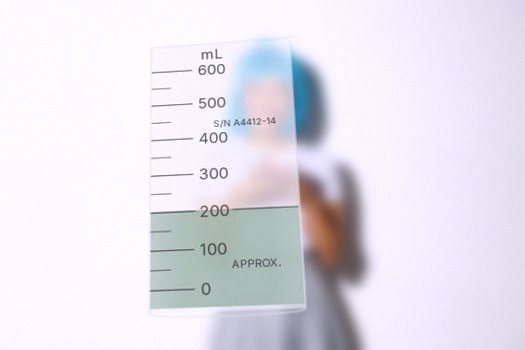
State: 200mL
